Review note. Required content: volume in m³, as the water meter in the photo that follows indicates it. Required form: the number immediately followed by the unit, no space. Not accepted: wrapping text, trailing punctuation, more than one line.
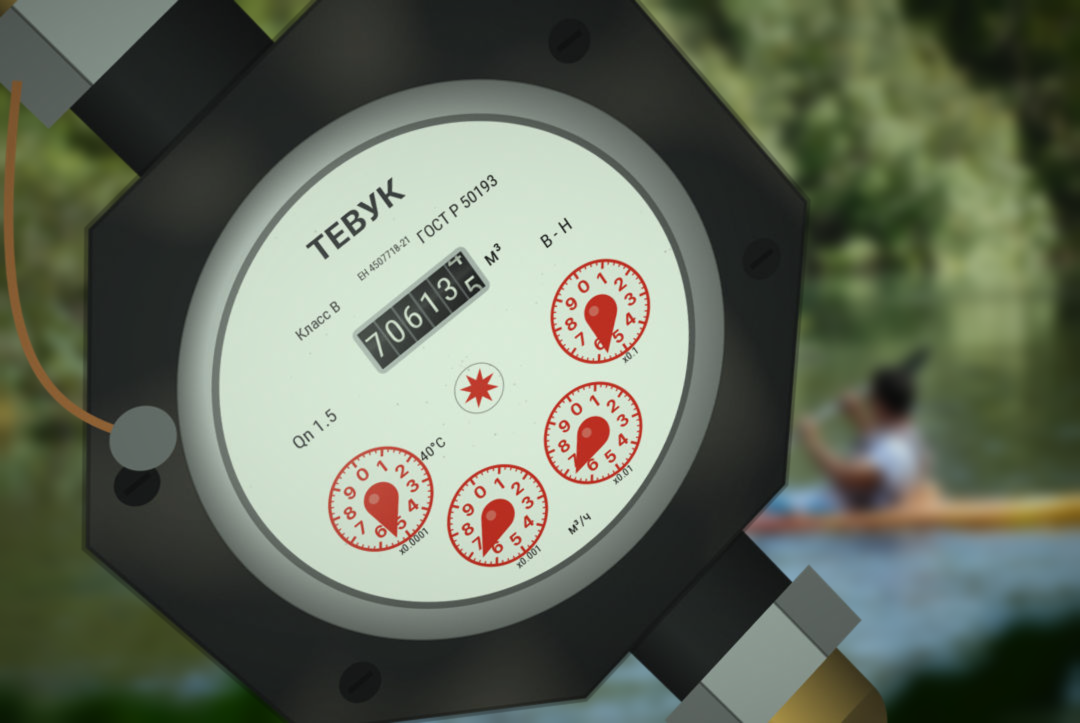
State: 706134.5665m³
